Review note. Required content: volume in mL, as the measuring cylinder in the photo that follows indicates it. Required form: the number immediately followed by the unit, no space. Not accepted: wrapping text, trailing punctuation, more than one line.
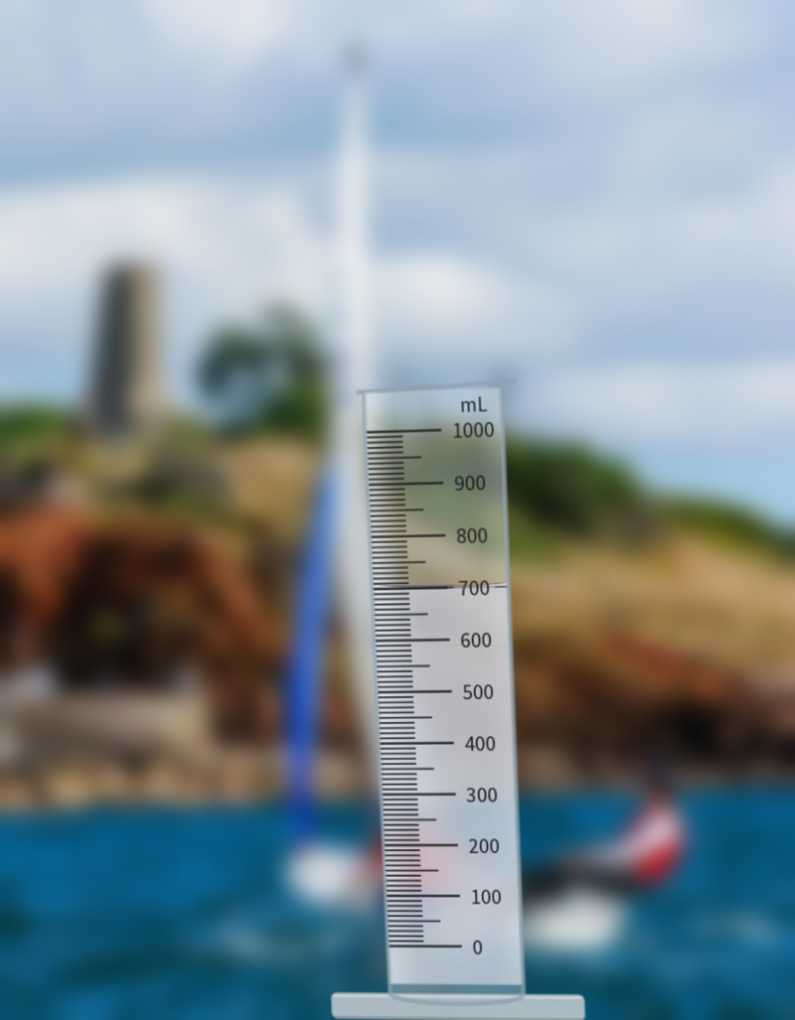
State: 700mL
